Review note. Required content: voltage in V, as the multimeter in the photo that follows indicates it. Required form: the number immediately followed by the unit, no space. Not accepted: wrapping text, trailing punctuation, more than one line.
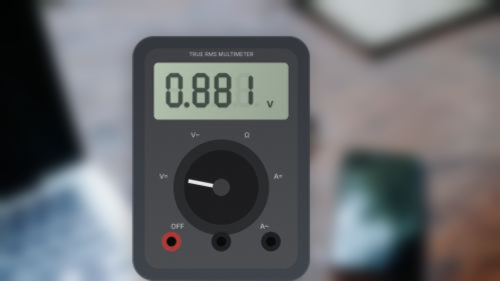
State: 0.881V
